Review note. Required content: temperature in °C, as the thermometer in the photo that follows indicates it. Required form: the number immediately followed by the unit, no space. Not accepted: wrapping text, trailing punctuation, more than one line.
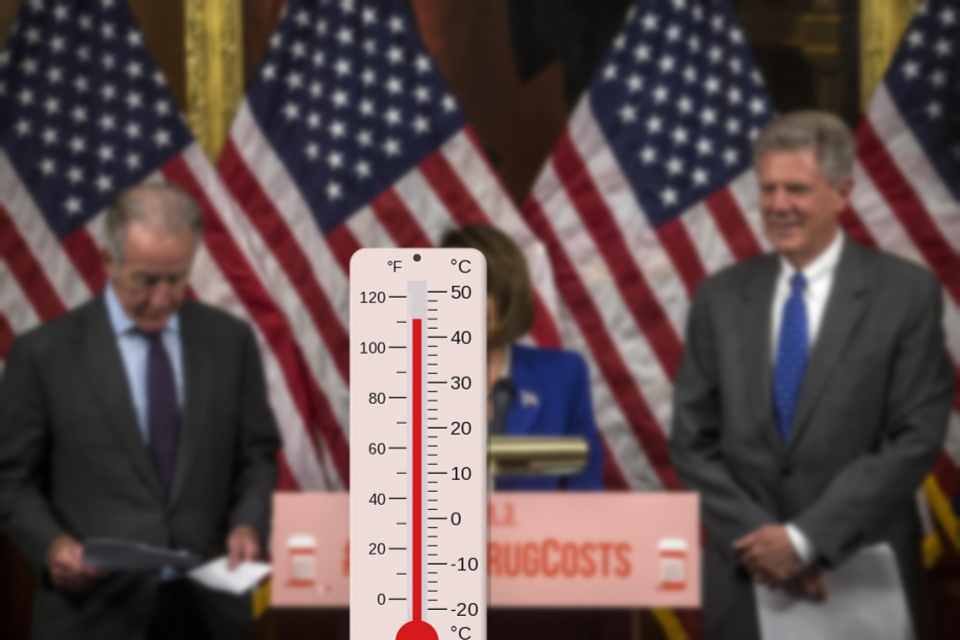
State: 44°C
